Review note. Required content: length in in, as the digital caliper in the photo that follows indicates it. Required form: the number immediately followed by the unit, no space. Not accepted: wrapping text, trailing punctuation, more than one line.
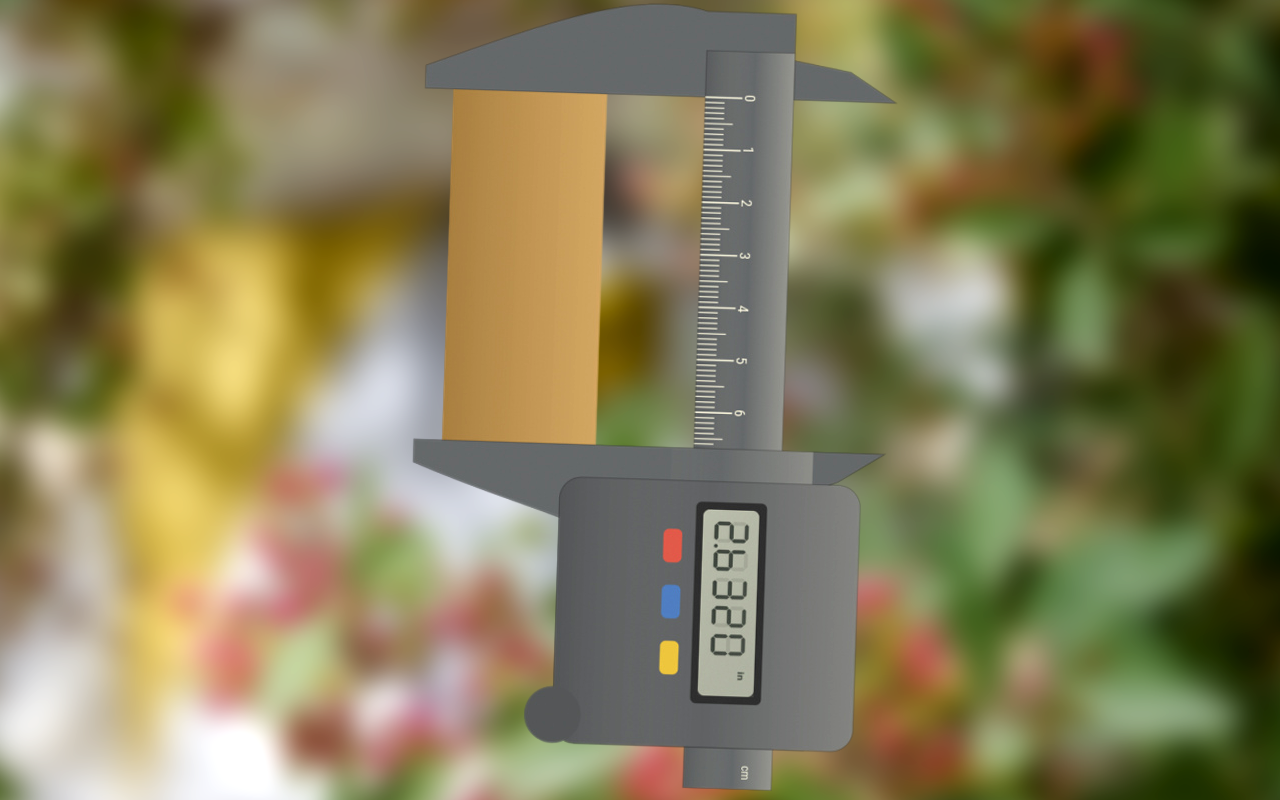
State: 2.6320in
